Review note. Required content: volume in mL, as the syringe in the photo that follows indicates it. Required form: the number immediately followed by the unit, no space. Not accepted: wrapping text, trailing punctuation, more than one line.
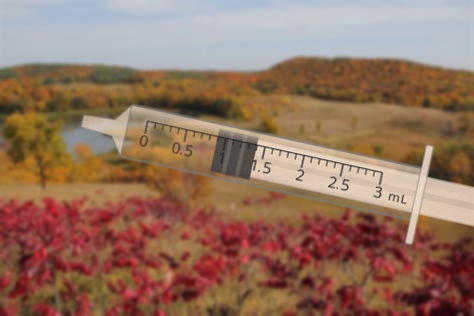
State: 0.9mL
